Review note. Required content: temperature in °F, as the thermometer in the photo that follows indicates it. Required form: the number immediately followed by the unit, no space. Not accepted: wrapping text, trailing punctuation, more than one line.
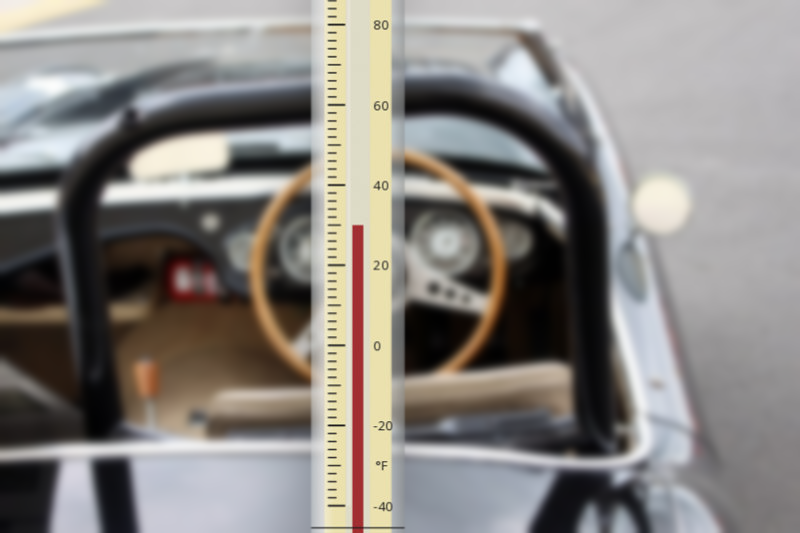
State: 30°F
